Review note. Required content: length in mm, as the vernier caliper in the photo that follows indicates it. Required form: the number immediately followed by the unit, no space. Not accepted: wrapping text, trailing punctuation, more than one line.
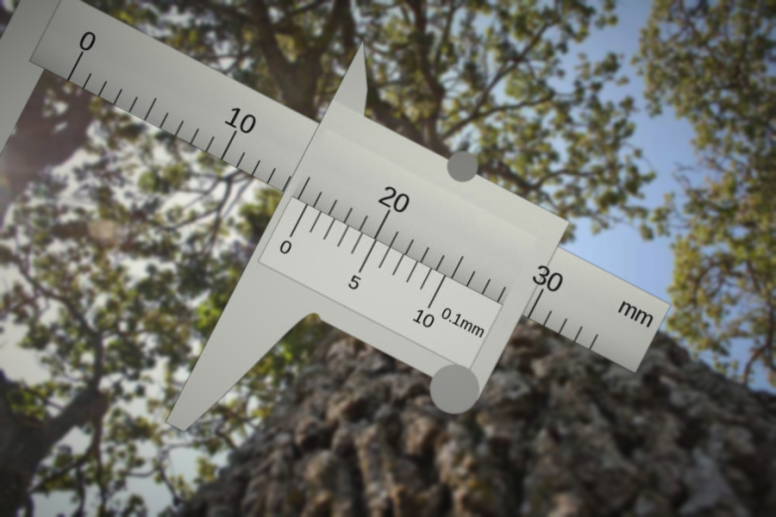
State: 15.6mm
